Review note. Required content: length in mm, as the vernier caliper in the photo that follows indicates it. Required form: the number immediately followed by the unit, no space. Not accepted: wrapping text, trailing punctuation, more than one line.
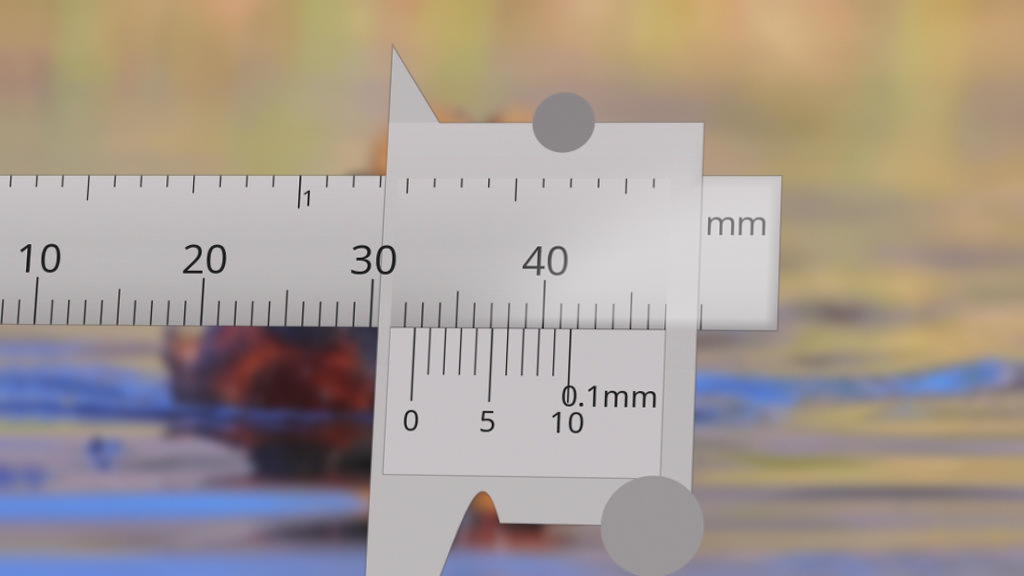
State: 32.6mm
